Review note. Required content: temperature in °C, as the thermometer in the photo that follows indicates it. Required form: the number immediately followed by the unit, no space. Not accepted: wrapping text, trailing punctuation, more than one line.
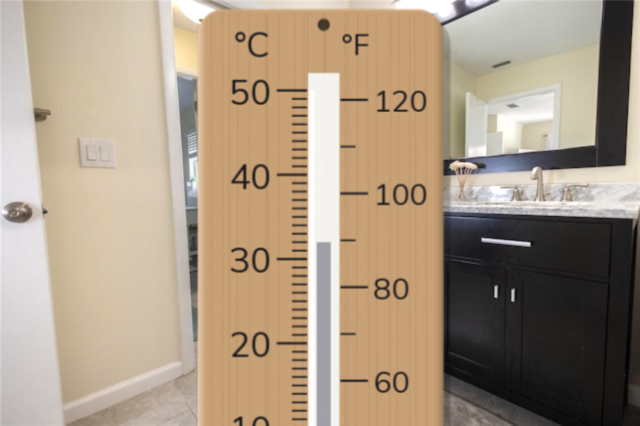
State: 32°C
